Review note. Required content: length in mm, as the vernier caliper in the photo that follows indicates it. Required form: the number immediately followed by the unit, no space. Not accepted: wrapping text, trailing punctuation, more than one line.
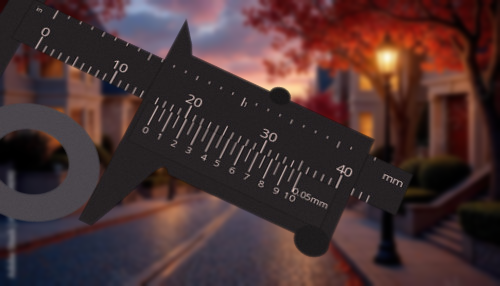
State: 16.4mm
